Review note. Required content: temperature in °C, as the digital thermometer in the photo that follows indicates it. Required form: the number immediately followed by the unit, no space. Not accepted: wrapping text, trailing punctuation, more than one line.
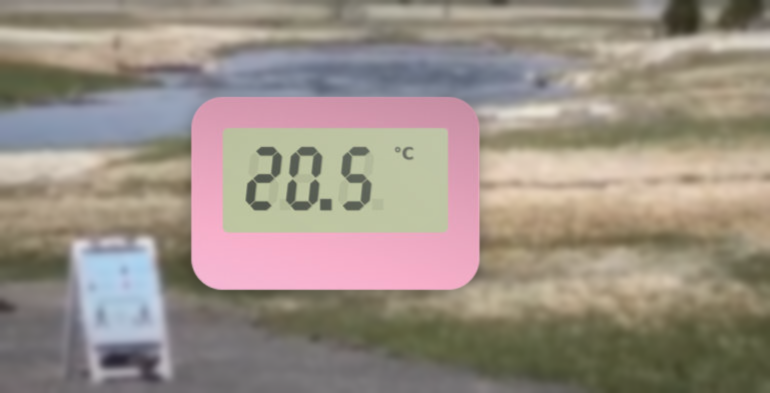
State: 20.5°C
